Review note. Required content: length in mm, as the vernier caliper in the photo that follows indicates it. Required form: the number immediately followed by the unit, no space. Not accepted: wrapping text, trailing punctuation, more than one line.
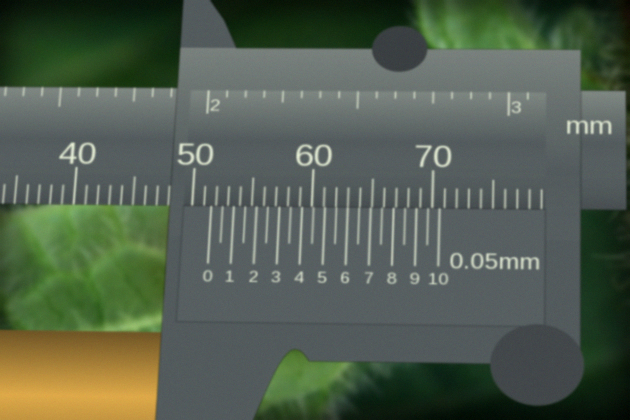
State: 51.6mm
